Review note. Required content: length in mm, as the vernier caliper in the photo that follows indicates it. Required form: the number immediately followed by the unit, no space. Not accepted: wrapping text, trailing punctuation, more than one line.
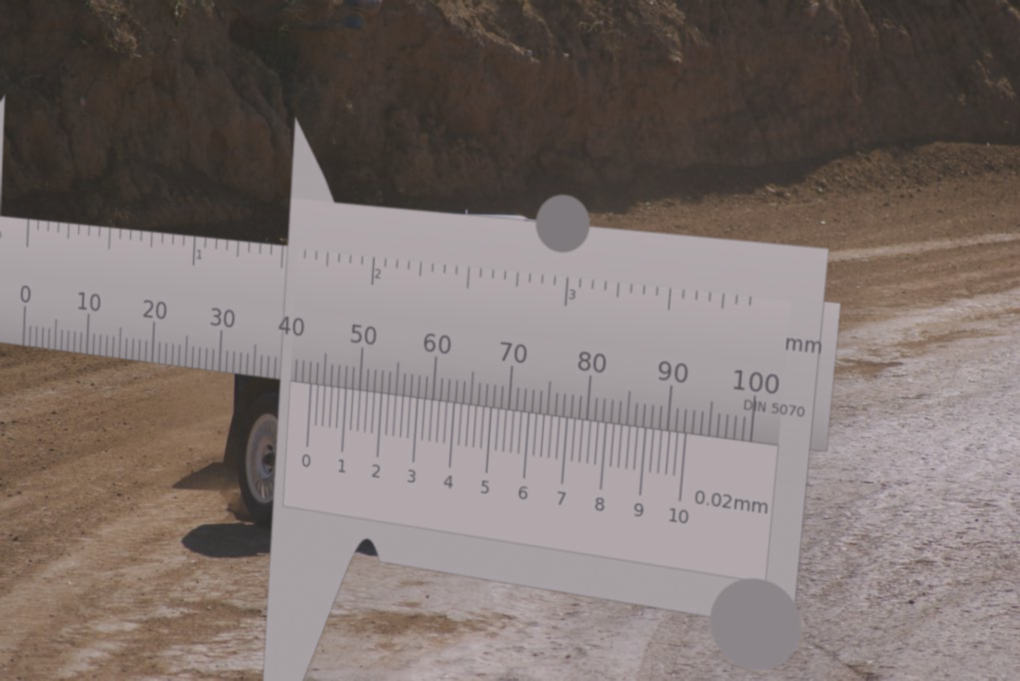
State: 43.2mm
